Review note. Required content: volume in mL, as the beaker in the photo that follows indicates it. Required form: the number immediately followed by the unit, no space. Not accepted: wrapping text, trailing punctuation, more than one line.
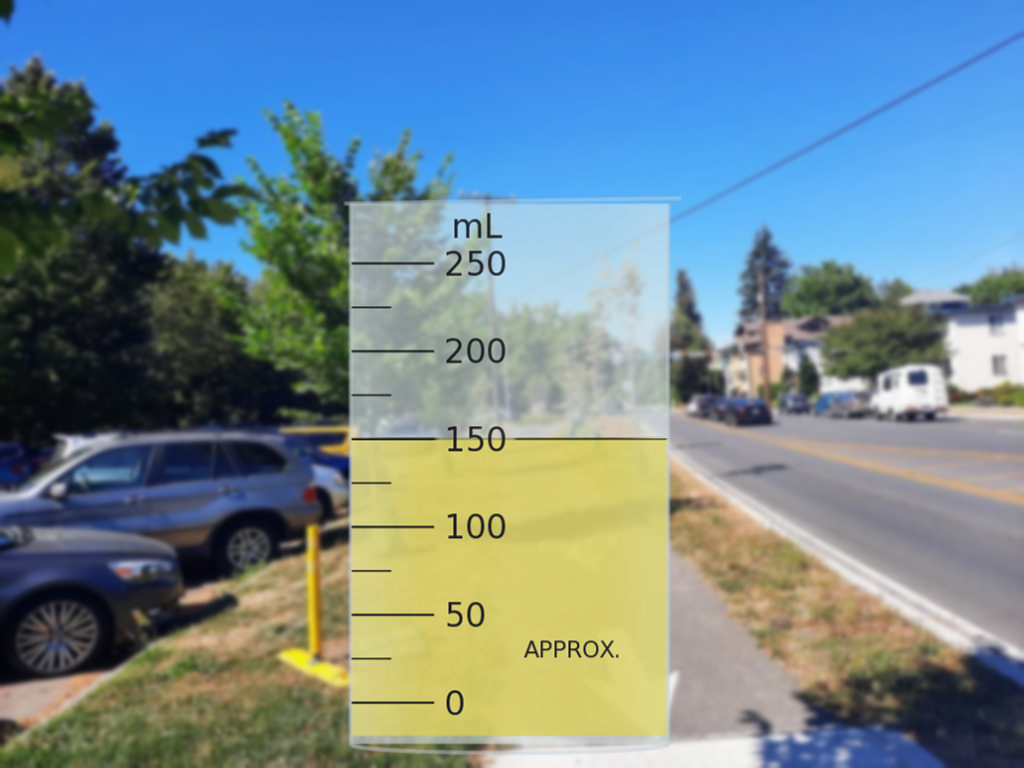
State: 150mL
